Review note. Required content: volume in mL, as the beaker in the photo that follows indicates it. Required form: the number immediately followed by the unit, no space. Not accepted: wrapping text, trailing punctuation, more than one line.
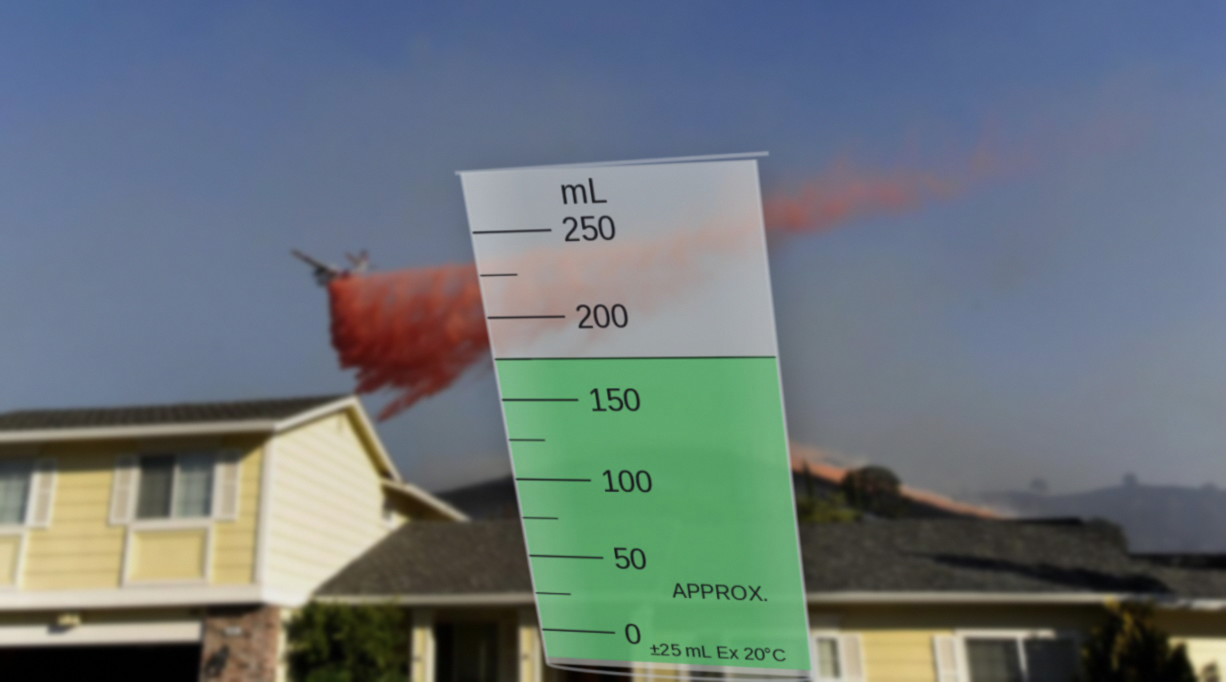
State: 175mL
